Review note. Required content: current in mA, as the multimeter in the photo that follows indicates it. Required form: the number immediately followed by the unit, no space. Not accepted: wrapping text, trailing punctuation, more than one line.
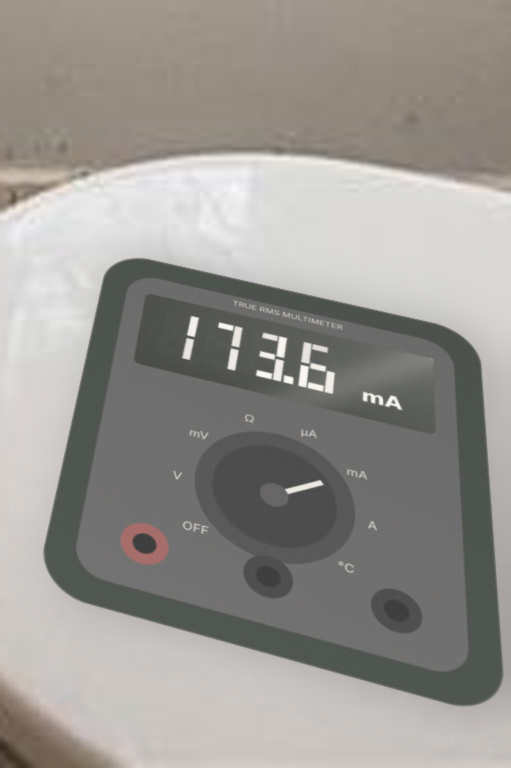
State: 173.6mA
